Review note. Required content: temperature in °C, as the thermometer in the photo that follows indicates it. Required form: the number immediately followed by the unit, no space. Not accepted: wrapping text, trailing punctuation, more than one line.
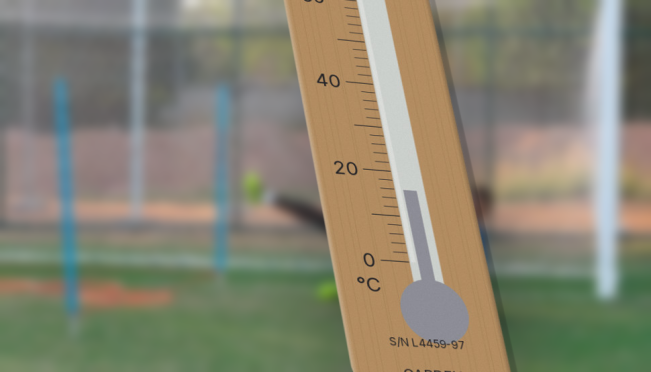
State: 16°C
